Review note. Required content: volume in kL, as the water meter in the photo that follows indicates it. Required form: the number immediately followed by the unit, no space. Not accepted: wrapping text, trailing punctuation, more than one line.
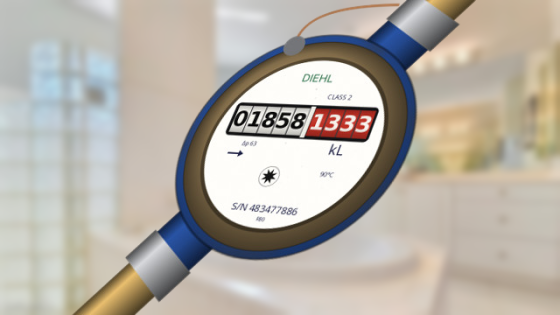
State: 1858.1333kL
